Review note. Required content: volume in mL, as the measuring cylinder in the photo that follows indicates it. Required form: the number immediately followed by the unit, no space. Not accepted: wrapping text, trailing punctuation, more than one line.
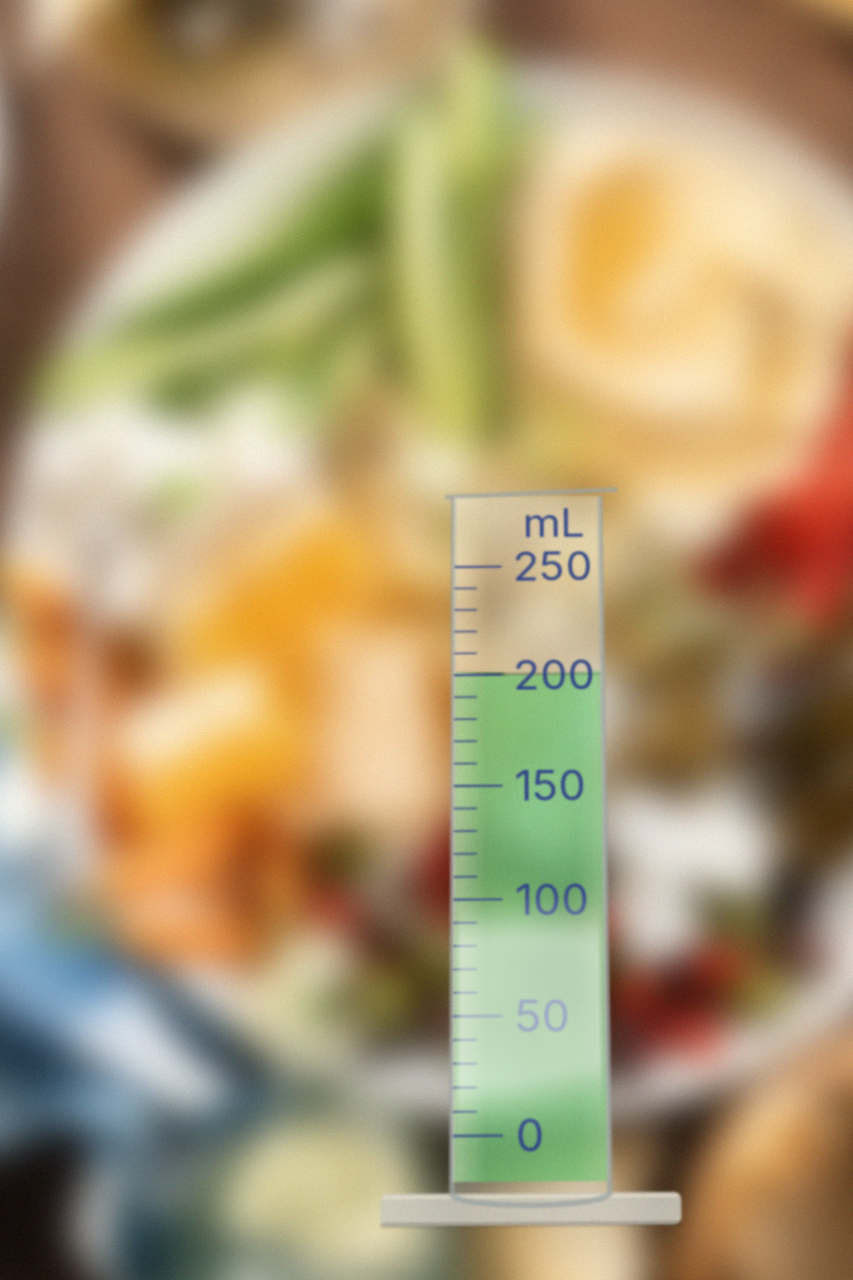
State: 200mL
